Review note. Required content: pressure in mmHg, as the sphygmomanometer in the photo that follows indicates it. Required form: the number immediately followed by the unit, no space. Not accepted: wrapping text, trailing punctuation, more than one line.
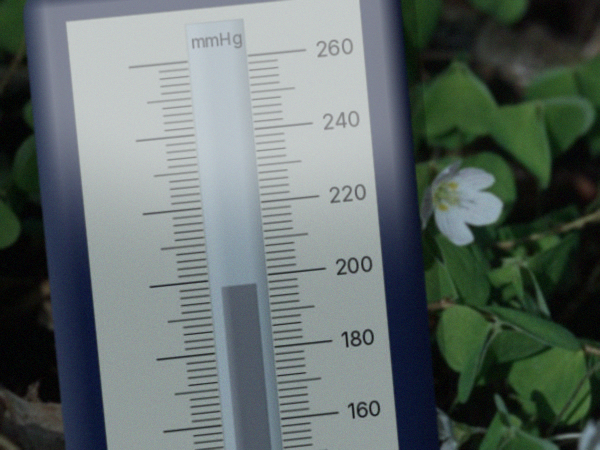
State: 198mmHg
